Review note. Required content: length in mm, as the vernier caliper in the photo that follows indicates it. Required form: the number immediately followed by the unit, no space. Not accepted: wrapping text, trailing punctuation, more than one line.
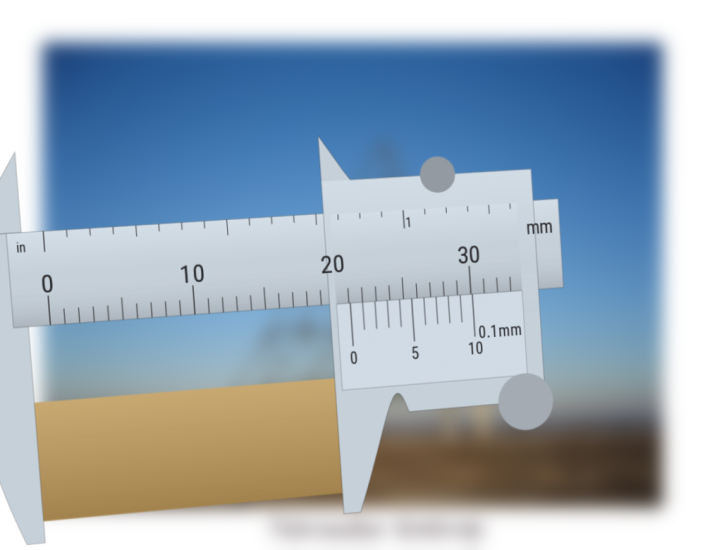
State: 21.1mm
